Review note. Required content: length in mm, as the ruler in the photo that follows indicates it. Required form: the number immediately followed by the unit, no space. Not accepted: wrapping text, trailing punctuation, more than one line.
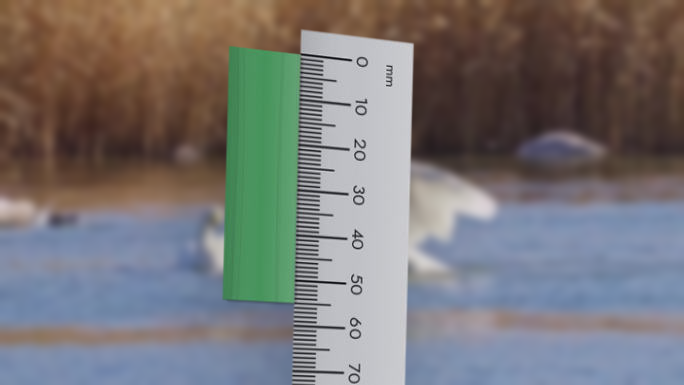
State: 55mm
